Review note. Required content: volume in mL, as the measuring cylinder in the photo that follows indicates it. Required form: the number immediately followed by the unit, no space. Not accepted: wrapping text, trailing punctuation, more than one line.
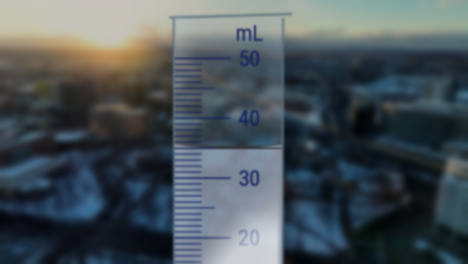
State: 35mL
